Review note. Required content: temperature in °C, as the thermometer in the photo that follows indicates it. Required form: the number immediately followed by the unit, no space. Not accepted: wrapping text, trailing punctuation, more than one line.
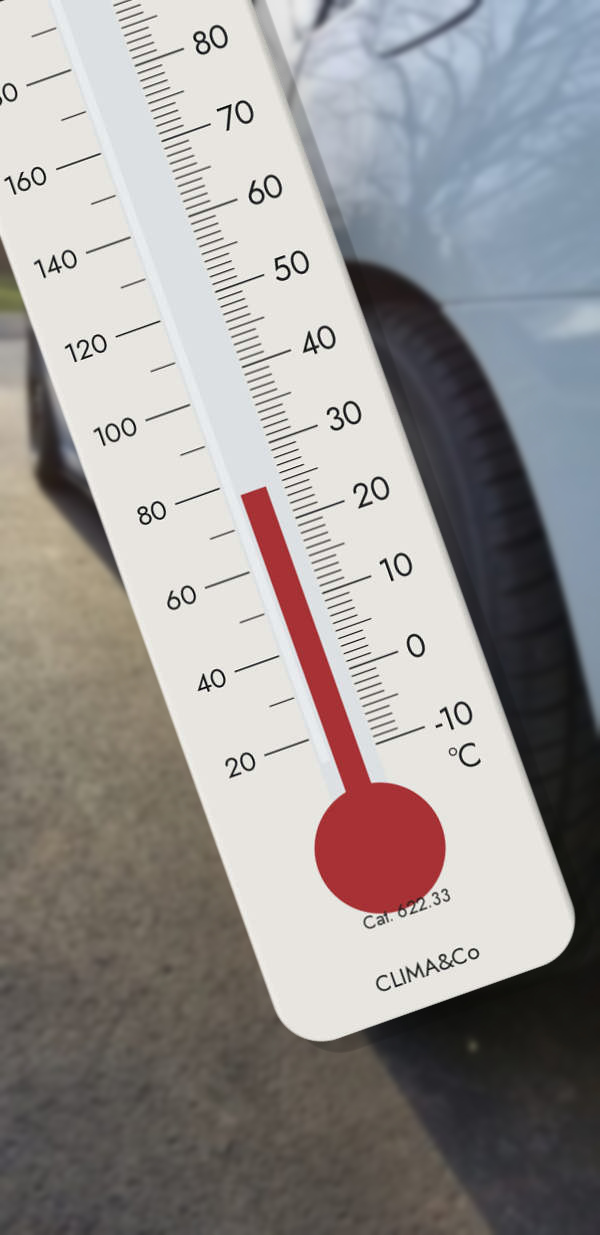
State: 25°C
